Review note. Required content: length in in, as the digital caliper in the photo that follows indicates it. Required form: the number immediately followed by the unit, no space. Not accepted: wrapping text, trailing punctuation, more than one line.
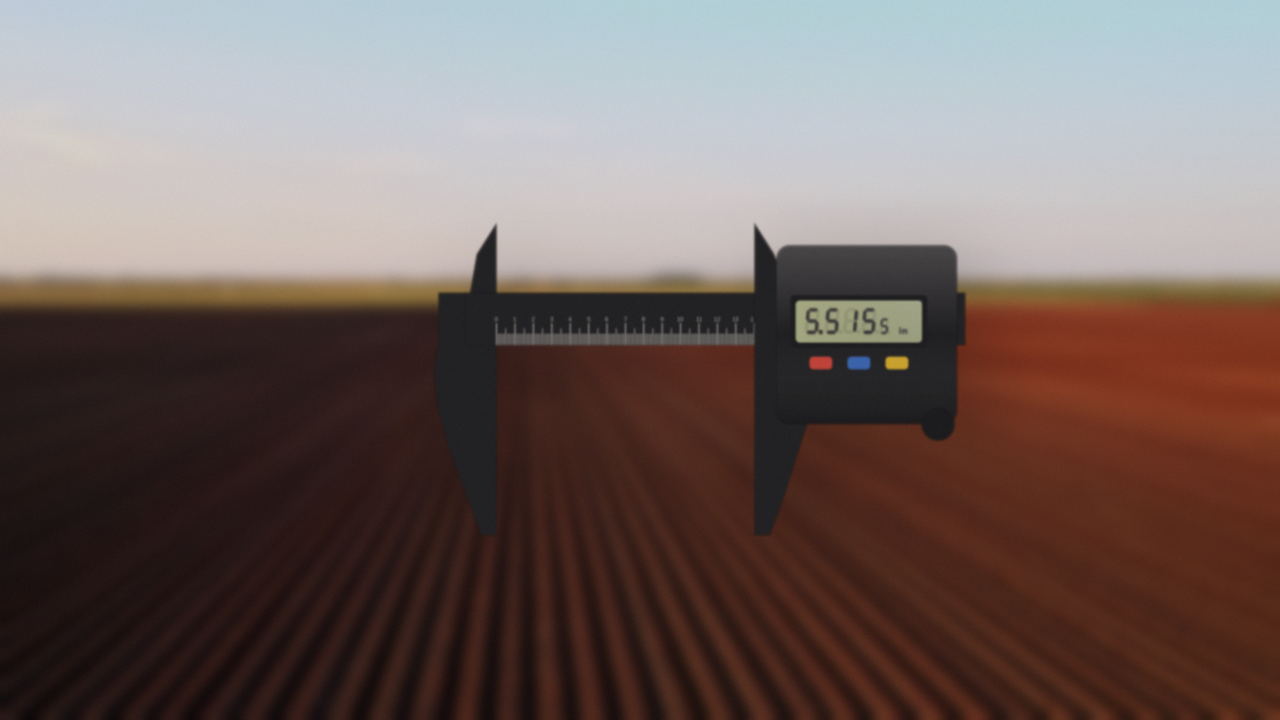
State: 5.5155in
